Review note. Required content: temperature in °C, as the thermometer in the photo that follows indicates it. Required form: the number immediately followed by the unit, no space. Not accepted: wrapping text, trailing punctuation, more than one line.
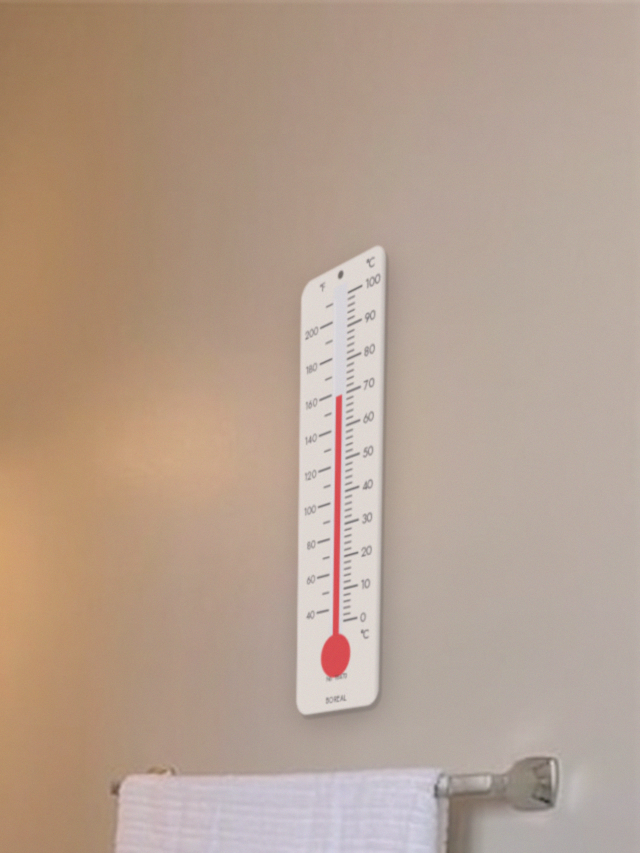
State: 70°C
